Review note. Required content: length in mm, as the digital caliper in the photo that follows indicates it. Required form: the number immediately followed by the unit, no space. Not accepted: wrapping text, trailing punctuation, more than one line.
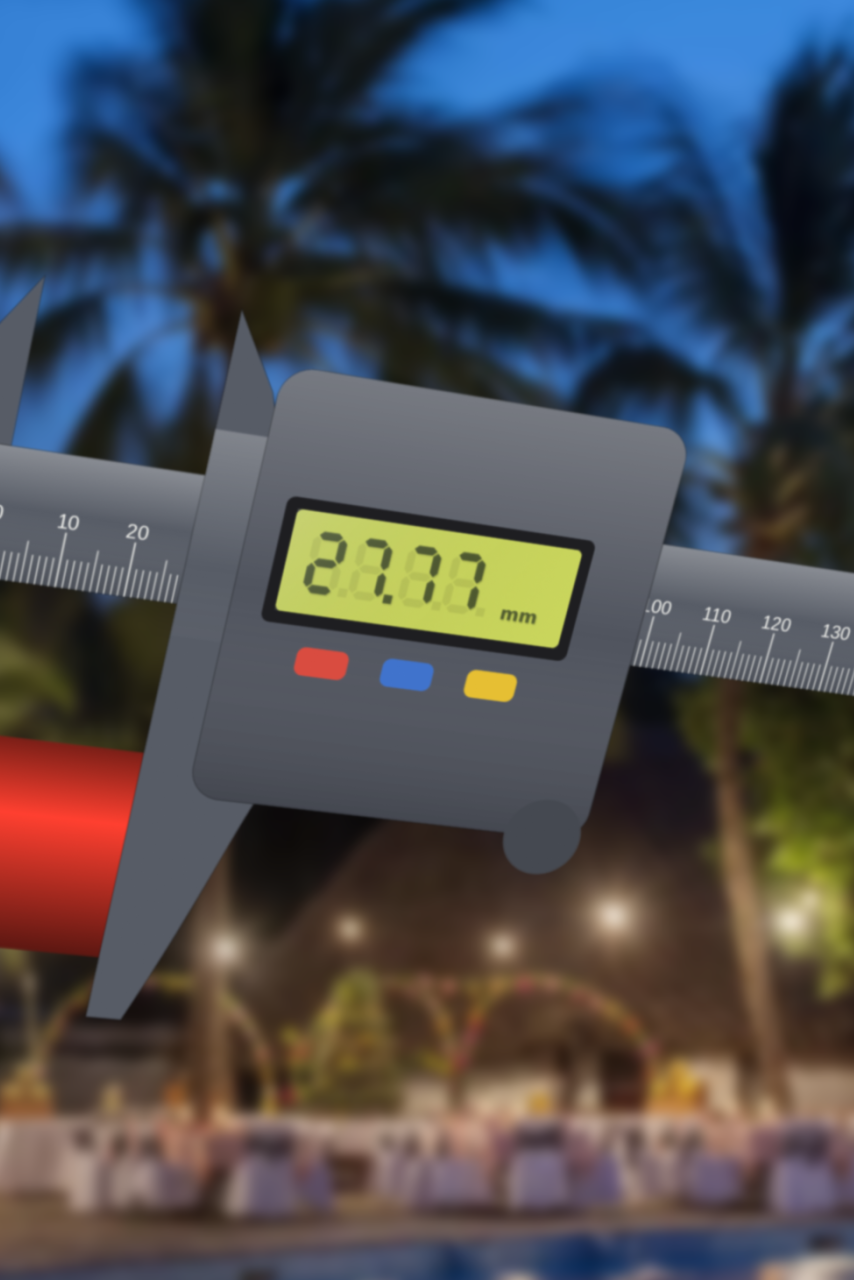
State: 27.77mm
